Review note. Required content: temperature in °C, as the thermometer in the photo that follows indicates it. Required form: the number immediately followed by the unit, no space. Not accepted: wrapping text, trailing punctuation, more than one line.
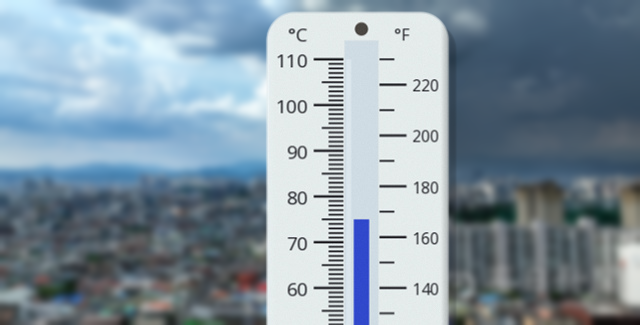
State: 75°C
